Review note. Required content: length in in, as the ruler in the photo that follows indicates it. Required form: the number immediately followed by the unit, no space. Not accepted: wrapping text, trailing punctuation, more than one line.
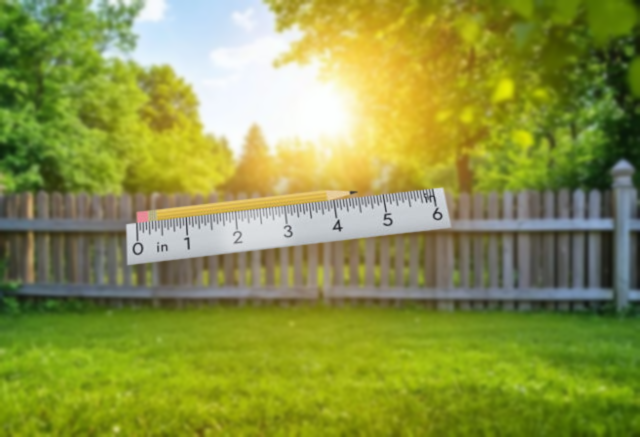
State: 4.5in
